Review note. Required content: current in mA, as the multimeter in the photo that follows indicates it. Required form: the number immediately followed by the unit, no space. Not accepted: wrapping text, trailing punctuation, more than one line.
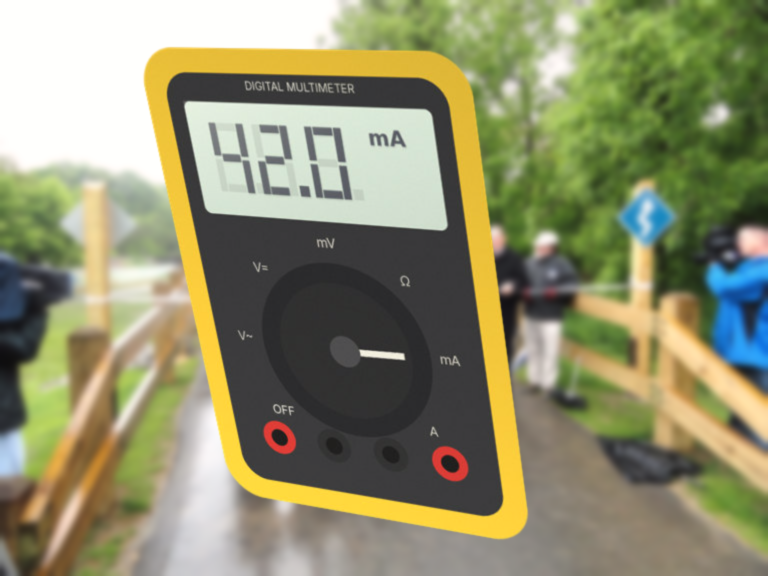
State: 42.0mA
